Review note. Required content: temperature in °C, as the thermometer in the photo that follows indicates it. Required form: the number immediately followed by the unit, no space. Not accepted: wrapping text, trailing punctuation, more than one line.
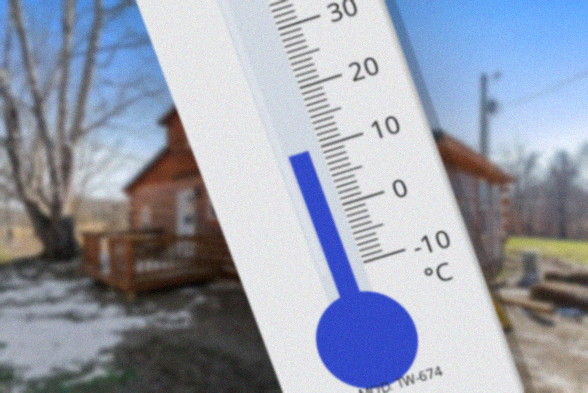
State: 10°C
